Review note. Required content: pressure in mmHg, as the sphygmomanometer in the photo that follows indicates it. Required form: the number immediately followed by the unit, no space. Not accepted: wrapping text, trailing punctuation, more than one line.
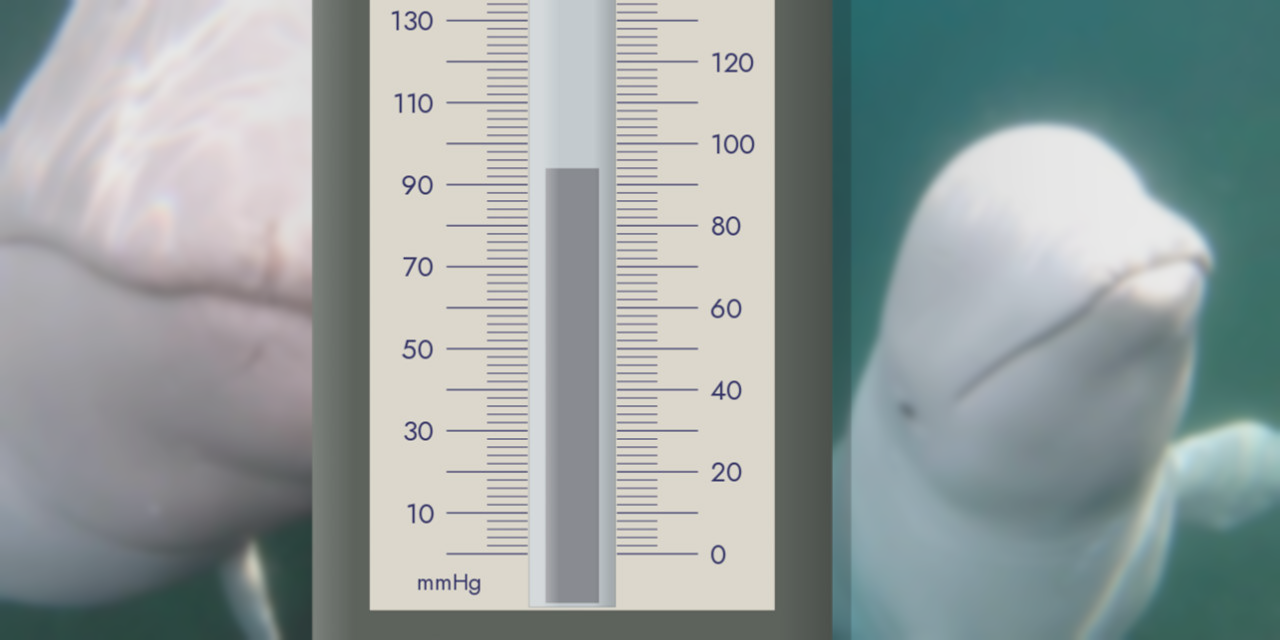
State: 94mmHg
